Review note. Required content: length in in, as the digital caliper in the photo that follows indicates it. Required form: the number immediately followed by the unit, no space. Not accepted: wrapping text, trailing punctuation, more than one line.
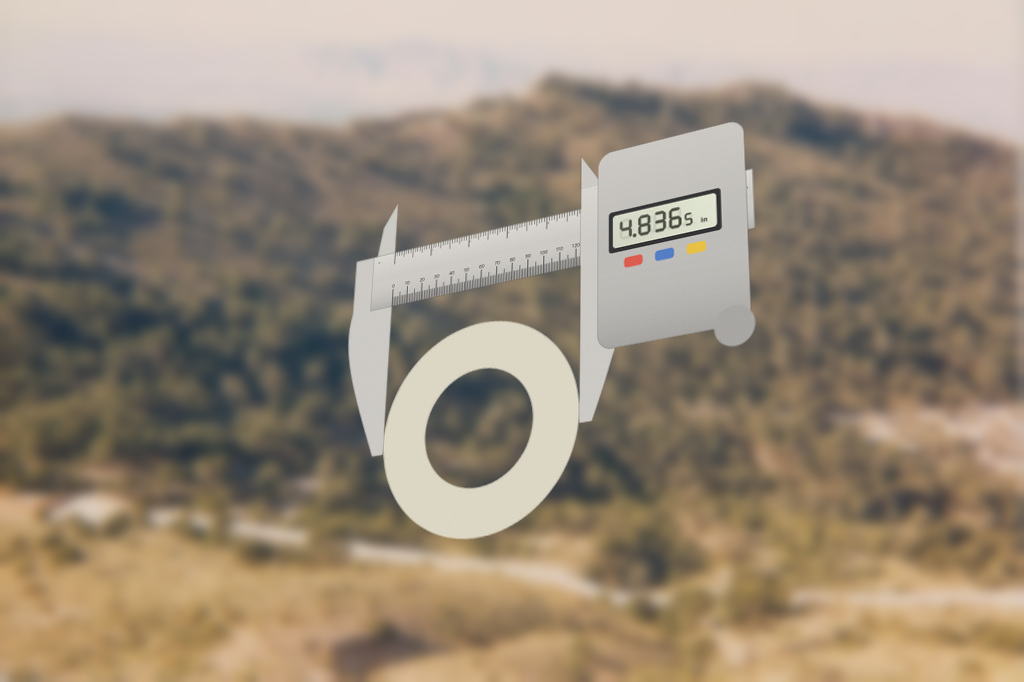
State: 4.8365in
